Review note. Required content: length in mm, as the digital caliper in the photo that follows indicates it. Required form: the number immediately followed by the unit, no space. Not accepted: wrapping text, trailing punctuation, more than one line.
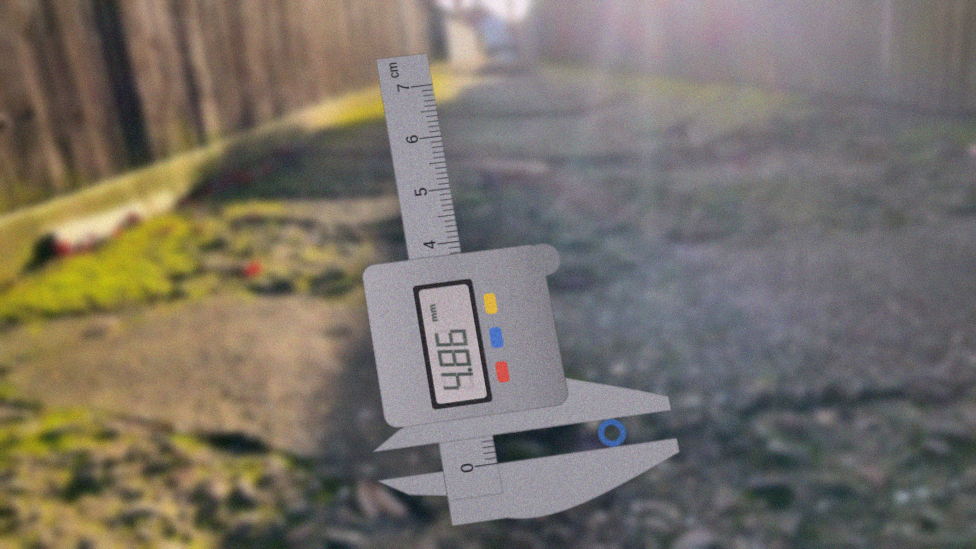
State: 4.86mm
